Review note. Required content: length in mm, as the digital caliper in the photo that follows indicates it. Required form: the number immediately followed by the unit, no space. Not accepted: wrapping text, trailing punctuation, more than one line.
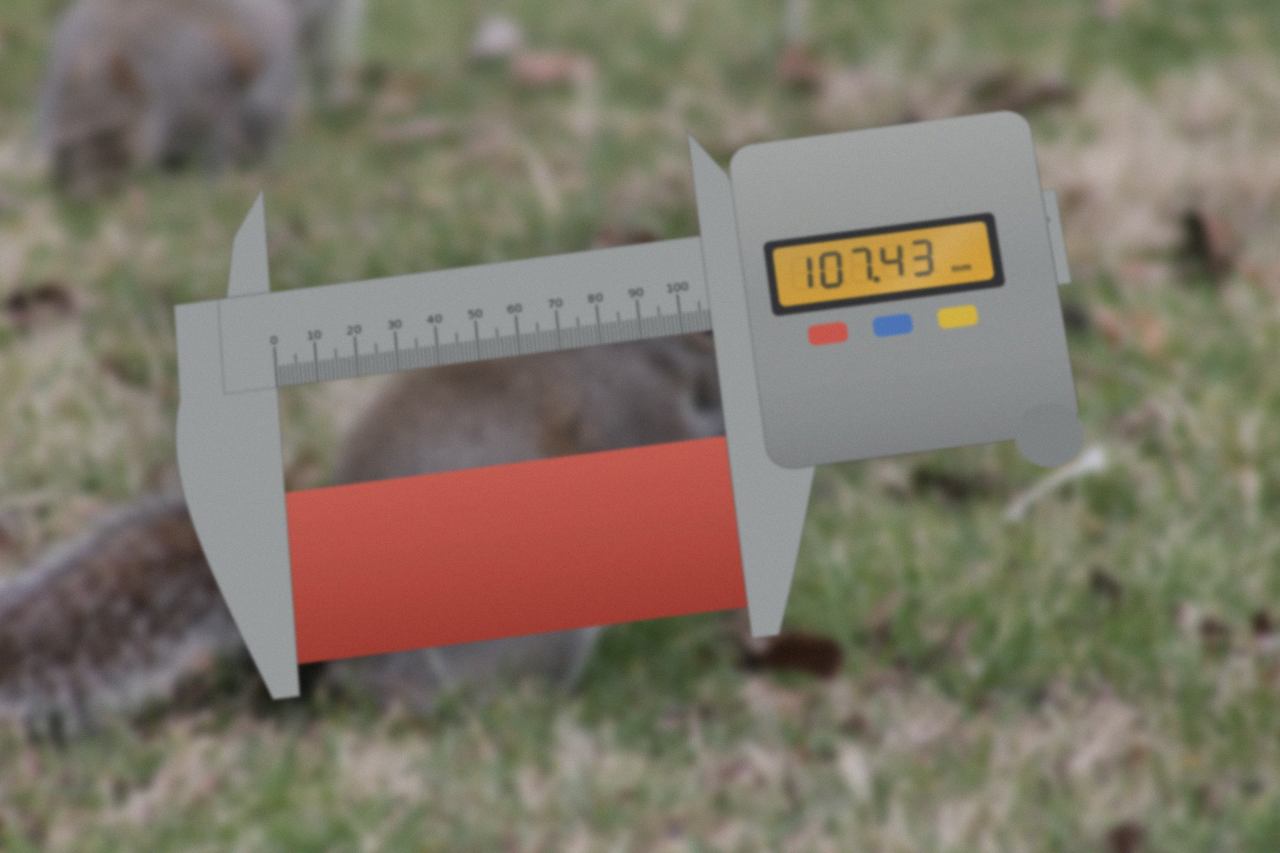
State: 107.43mm
